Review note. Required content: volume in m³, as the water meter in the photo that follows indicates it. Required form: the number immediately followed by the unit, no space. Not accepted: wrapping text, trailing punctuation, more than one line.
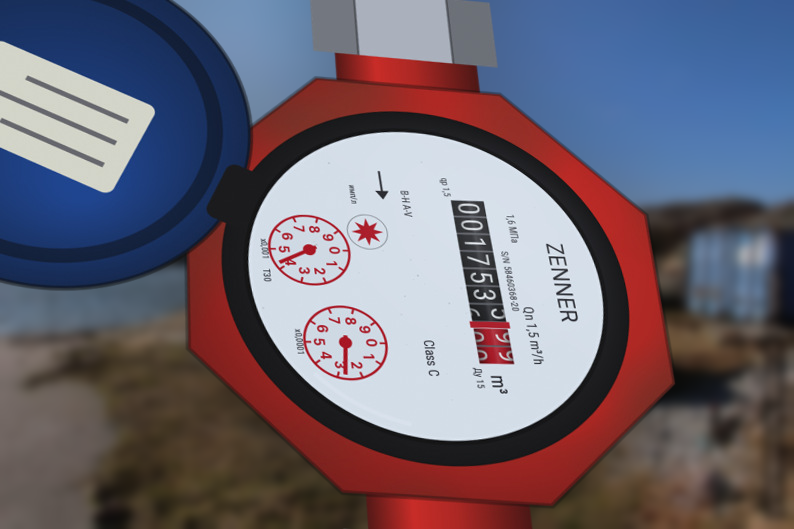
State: 17535.9942m³
